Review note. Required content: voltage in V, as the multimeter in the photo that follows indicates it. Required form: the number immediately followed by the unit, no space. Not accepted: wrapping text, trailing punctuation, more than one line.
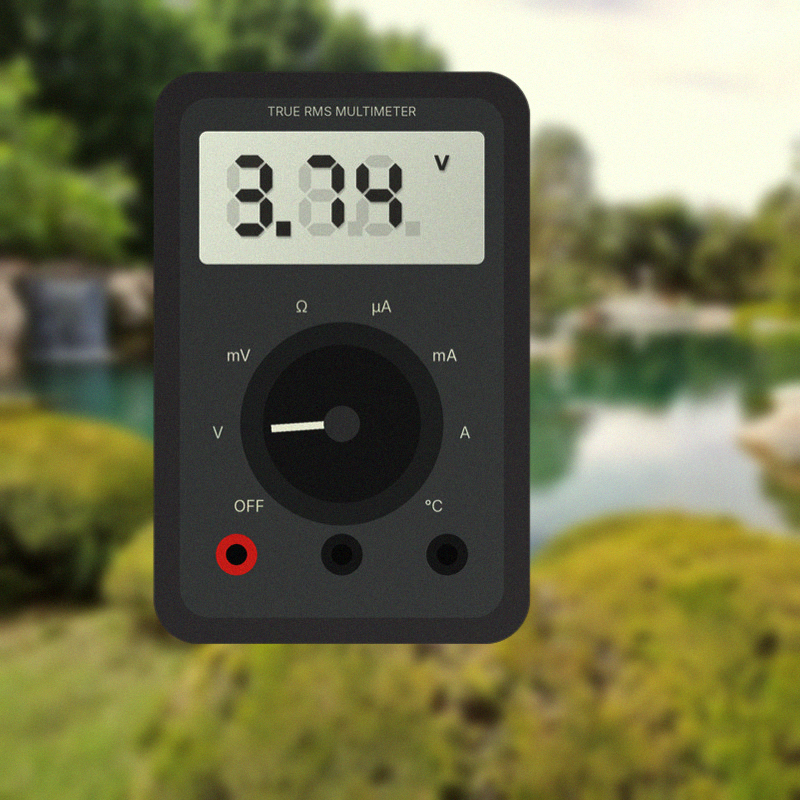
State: 3.74V
